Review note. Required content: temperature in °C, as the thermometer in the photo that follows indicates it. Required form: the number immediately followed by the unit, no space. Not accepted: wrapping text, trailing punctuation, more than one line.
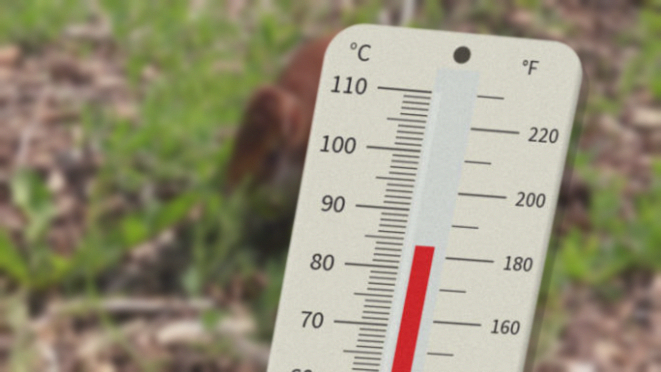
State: 84°C
